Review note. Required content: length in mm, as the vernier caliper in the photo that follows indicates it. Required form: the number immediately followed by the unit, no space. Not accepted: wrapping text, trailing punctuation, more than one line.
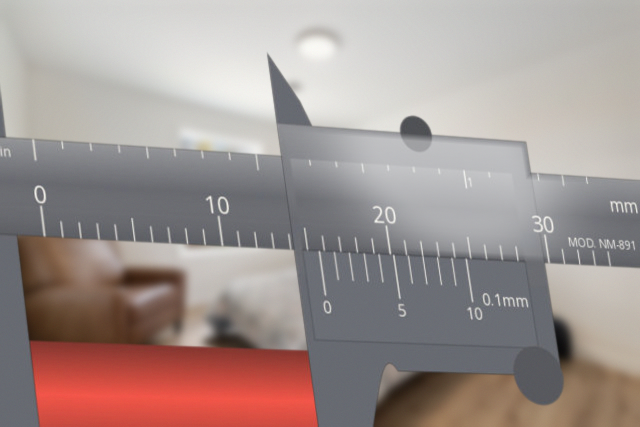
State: 15.7mm
